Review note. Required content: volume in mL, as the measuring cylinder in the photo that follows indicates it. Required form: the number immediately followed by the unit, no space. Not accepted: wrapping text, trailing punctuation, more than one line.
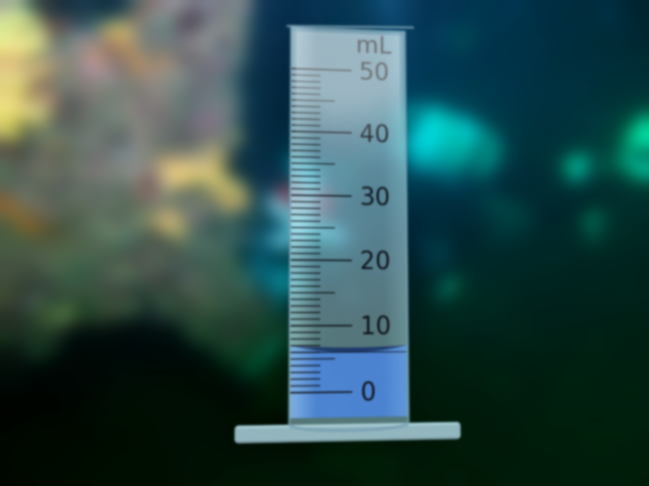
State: 6mL
